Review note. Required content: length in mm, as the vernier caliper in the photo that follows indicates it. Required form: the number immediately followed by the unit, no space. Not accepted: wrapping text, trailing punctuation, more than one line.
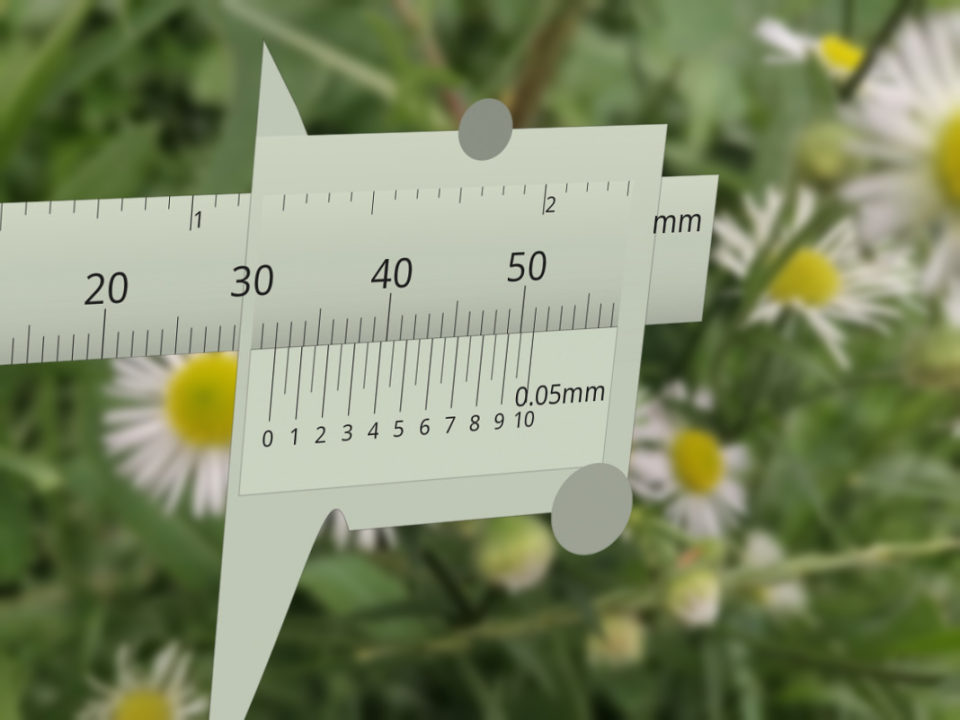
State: 32.0mm
